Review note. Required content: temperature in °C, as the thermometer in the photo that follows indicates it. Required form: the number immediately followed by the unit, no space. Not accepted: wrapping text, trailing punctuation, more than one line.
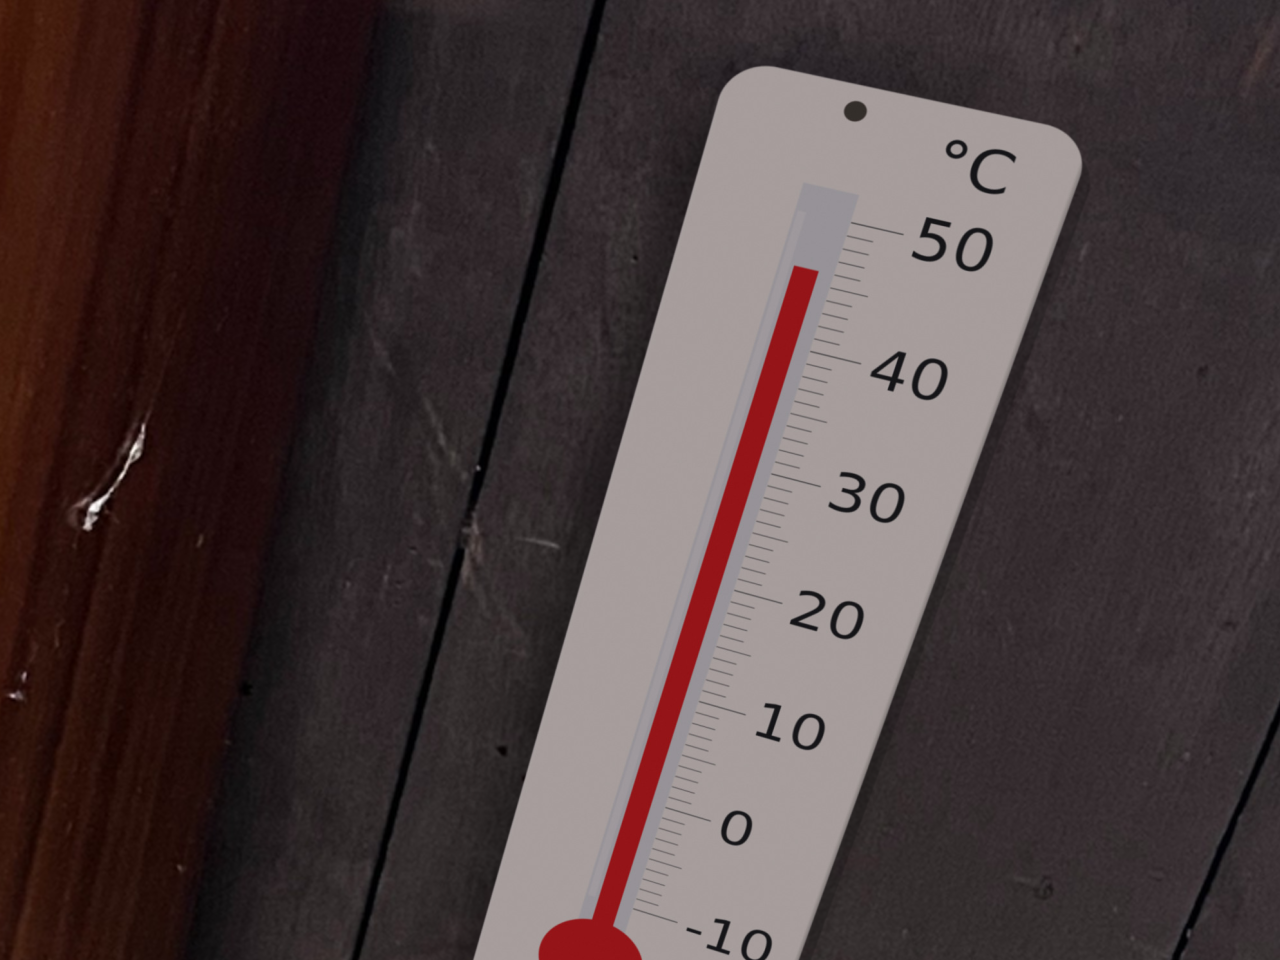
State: 46°C
